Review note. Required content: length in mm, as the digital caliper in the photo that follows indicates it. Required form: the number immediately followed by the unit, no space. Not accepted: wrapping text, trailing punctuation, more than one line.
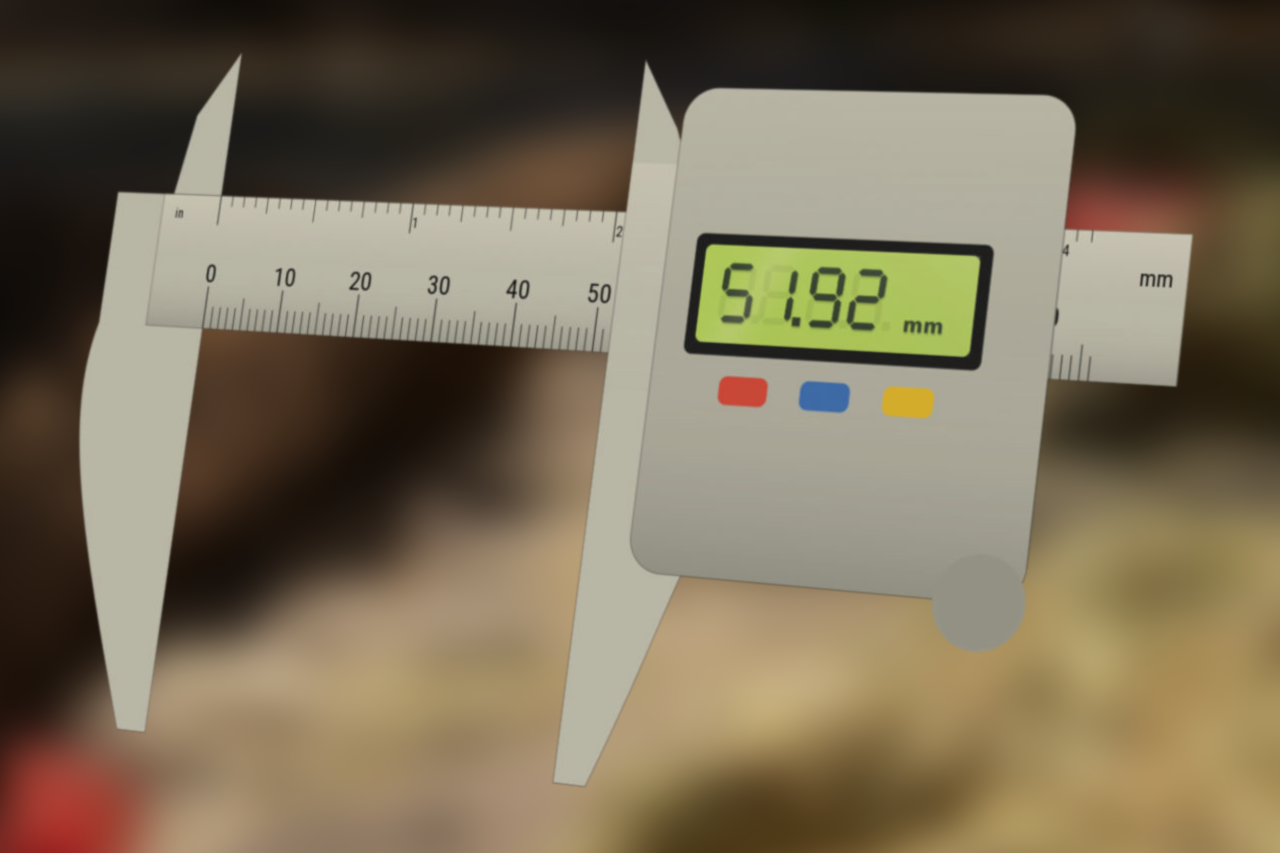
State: 51.92mm
